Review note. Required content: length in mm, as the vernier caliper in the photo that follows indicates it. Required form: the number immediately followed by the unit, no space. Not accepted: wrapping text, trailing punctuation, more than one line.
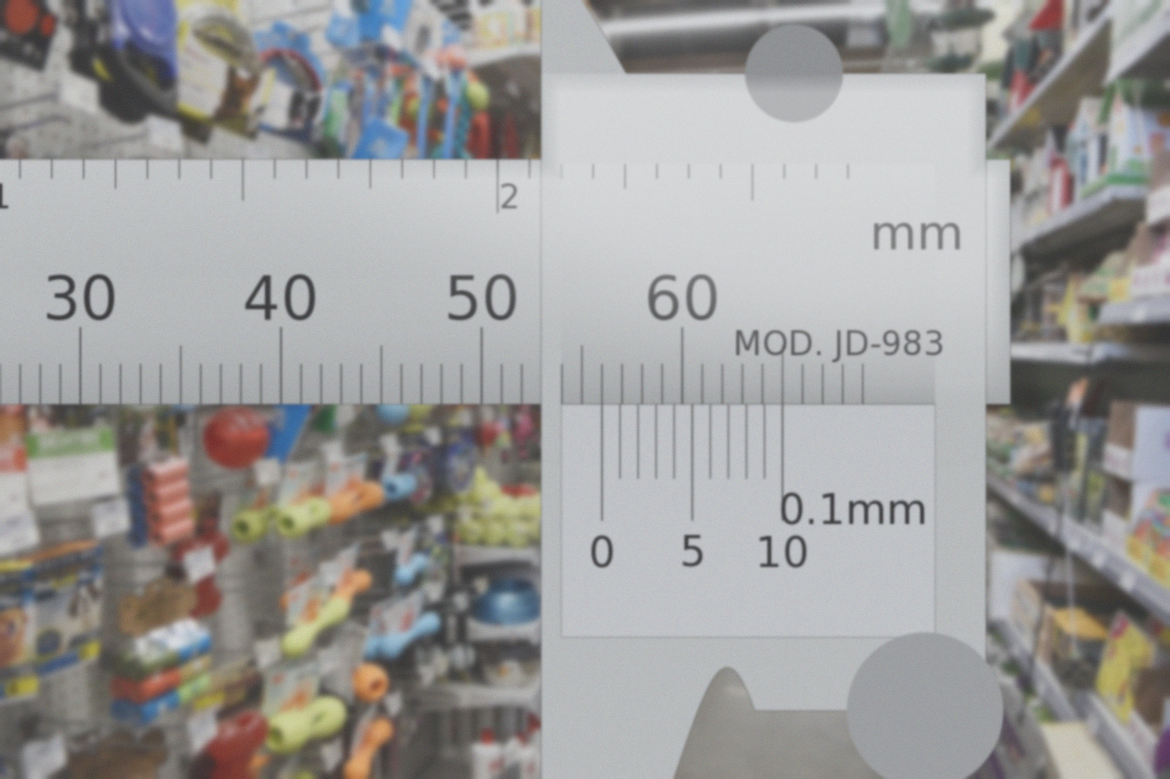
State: 56.0mm
